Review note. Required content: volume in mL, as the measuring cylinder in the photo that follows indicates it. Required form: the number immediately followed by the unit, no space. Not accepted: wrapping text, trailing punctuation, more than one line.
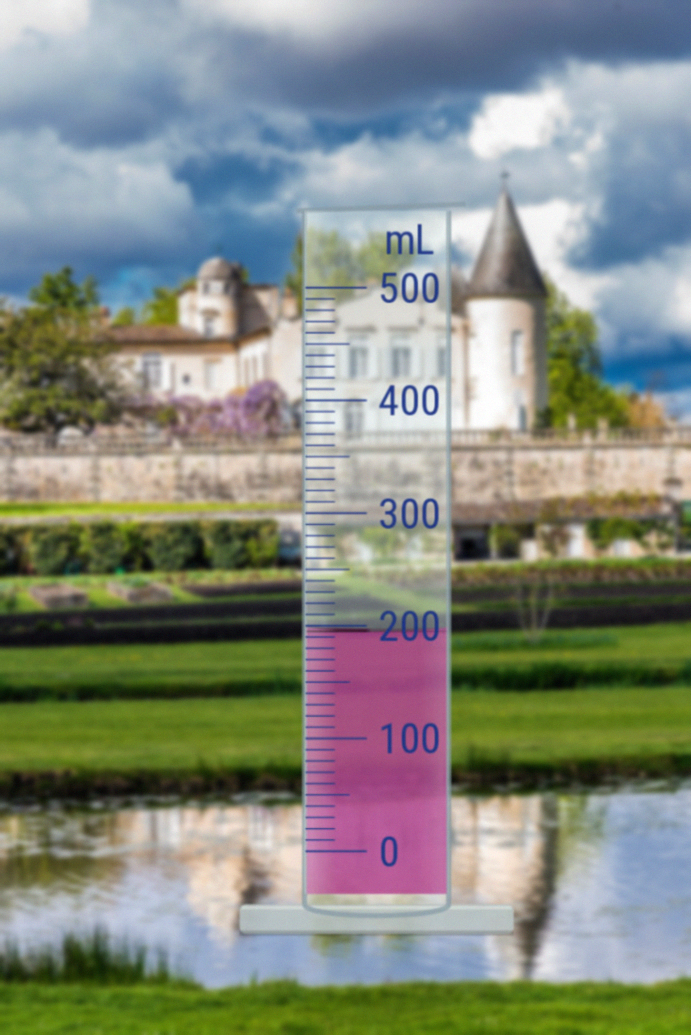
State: 195mL
